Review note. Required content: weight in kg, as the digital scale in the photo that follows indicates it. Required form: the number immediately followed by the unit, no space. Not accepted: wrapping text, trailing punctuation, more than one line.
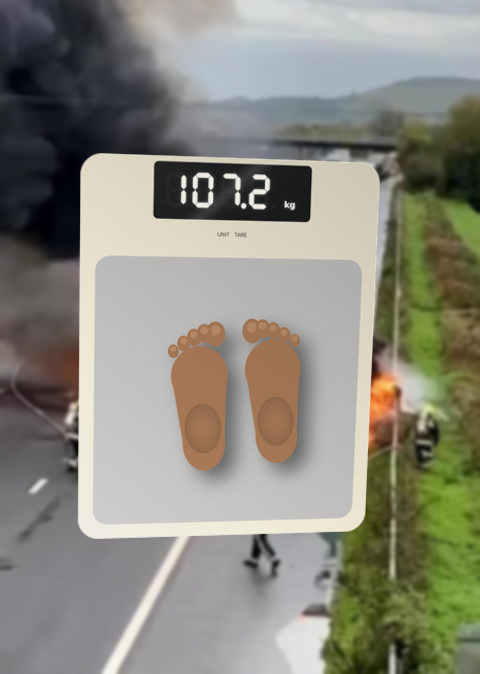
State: 107.2kg
